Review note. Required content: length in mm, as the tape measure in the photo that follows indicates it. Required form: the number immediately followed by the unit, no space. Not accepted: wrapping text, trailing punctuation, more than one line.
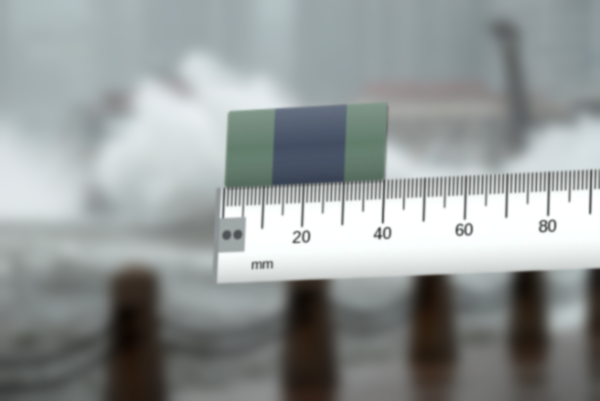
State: 40mm
